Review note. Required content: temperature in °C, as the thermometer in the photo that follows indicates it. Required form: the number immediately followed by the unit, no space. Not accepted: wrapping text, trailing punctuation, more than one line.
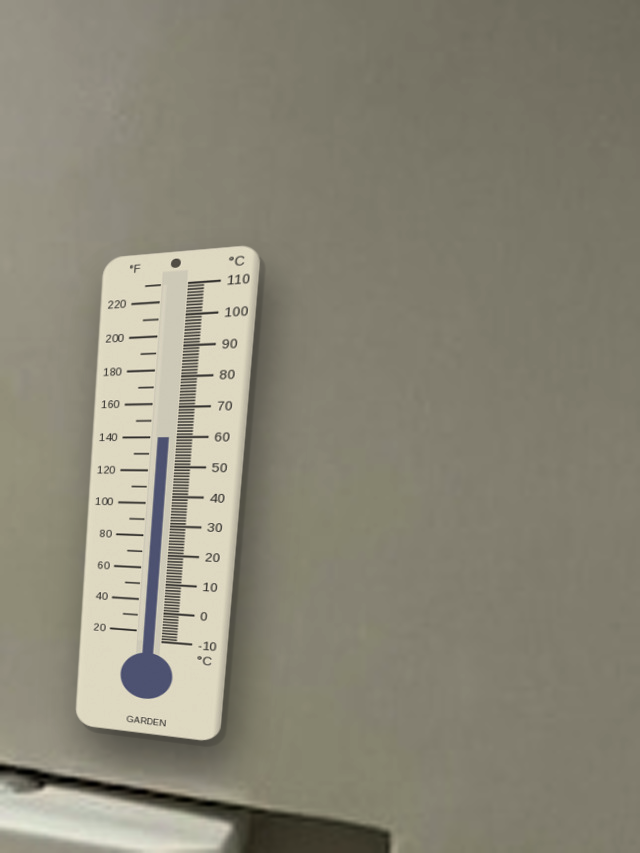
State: 60°C
